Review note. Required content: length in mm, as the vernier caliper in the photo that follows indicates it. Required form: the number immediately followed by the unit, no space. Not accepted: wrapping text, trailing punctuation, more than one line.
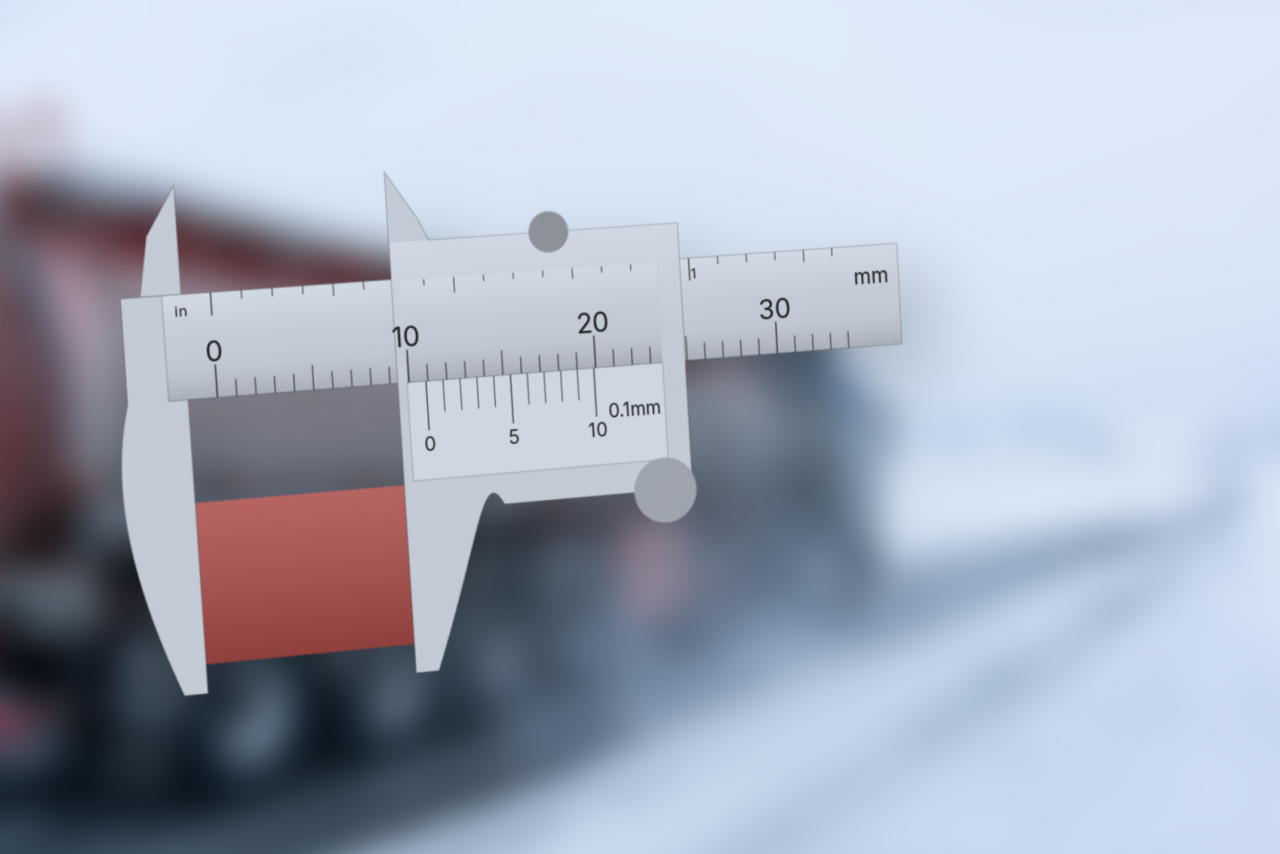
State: 10.9mm
